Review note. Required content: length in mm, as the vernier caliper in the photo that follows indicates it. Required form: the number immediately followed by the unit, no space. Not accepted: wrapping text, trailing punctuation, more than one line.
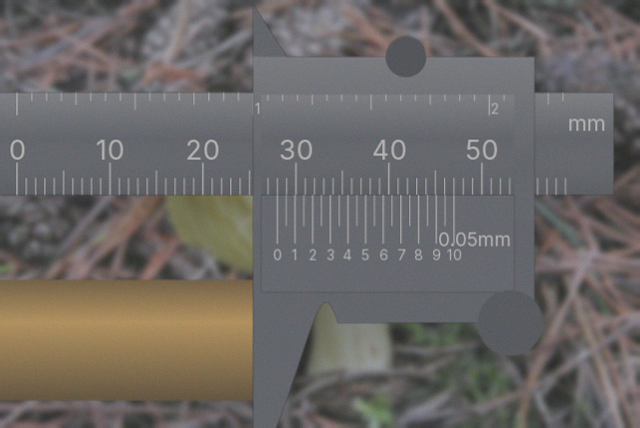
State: 28.0mm
